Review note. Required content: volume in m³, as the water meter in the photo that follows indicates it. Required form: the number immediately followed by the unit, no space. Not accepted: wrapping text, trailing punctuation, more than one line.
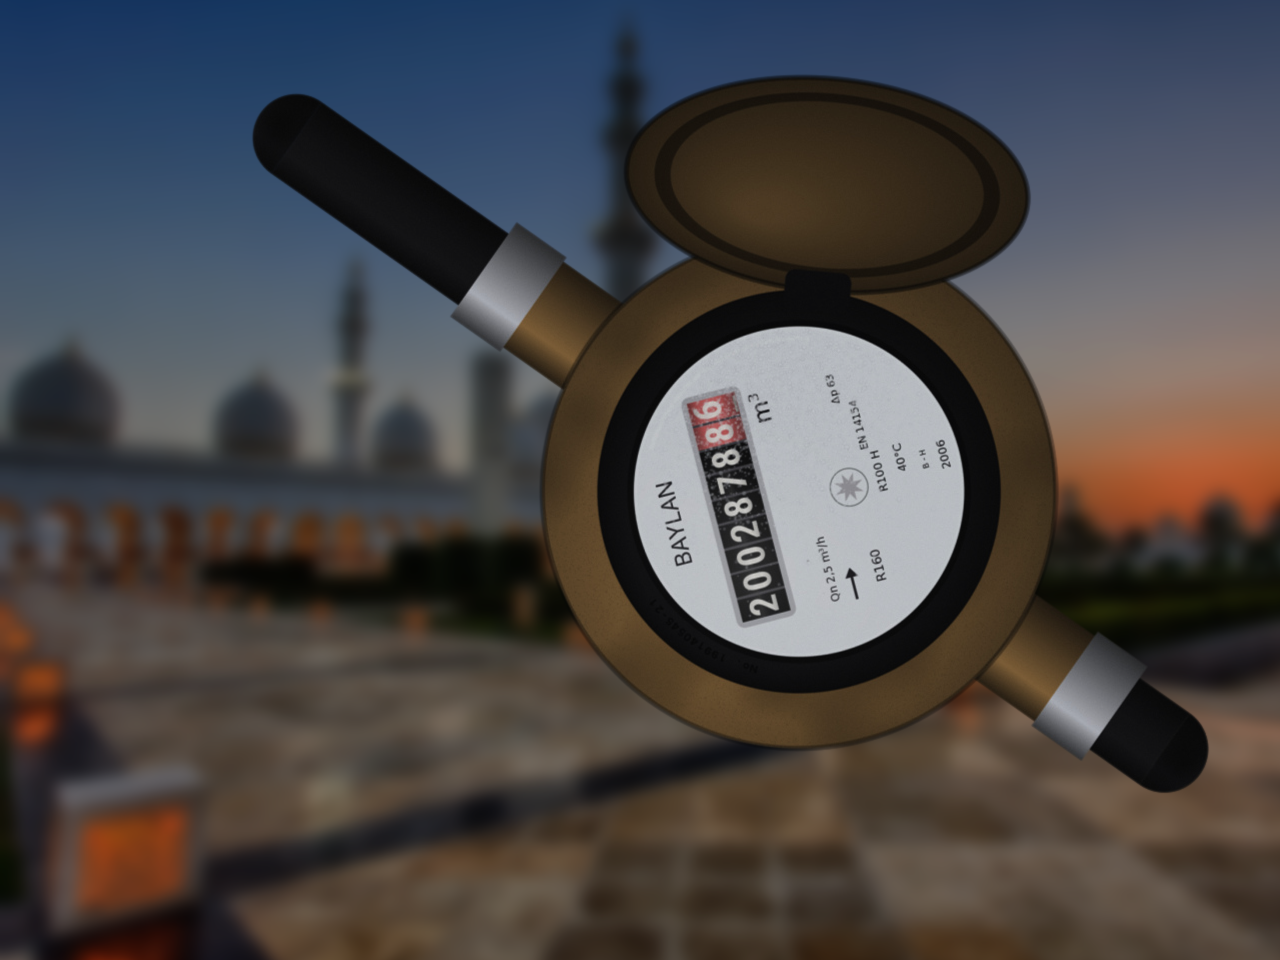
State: 2002878.86m³
